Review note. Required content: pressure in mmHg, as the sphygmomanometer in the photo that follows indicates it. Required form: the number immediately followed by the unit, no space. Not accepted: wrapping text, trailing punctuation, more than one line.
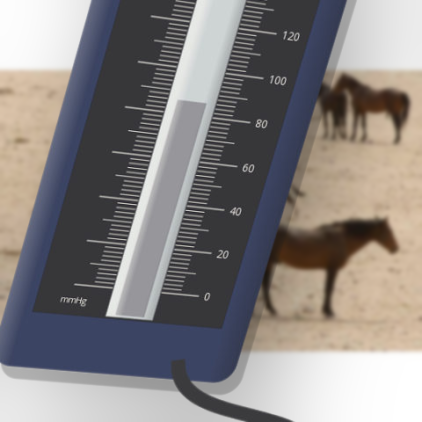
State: 86mmHg
